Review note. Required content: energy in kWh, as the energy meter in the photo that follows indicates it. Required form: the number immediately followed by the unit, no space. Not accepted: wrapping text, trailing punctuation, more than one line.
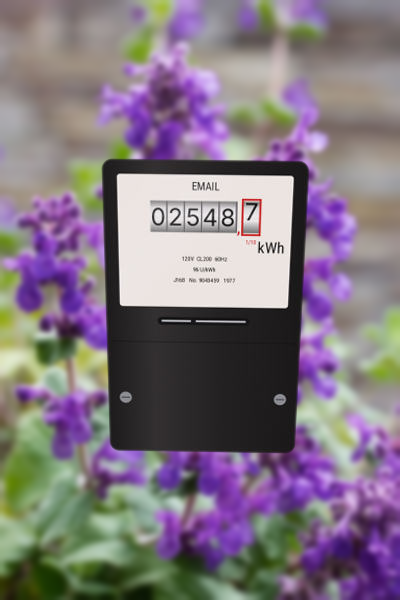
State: 2548.7kWh
